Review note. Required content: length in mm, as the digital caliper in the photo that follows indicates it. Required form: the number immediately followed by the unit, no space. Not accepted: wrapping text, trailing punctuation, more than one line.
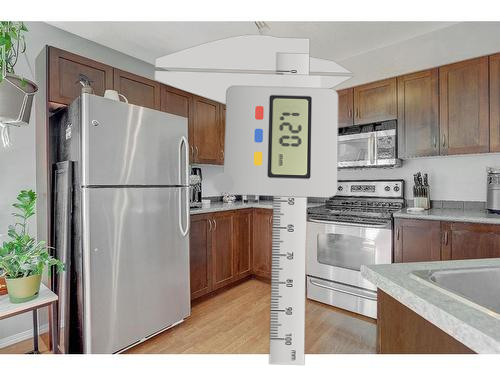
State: 1.20mm
